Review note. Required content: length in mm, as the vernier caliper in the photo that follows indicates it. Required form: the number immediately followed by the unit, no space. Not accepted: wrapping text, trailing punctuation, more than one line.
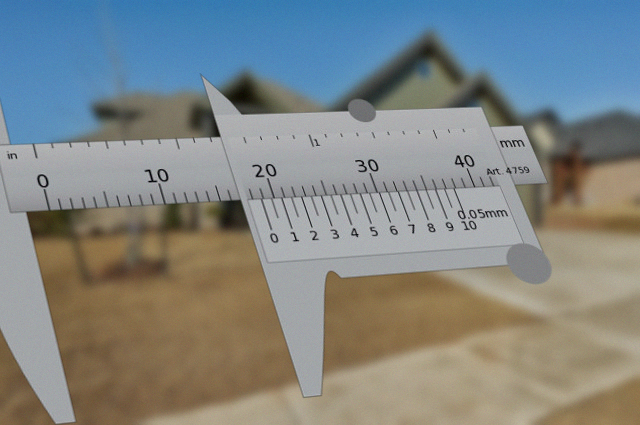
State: 18.8mm
